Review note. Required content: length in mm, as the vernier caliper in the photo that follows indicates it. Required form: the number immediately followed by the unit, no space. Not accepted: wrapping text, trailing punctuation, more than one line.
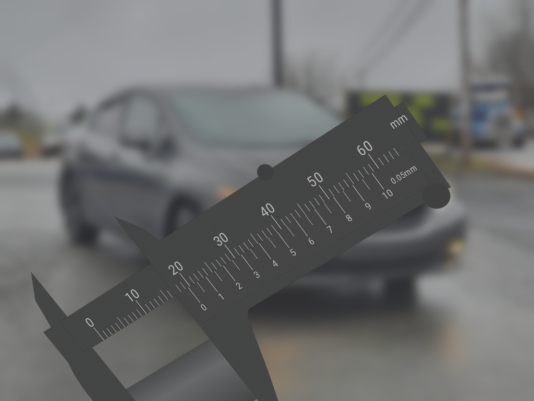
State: 19.6mm
